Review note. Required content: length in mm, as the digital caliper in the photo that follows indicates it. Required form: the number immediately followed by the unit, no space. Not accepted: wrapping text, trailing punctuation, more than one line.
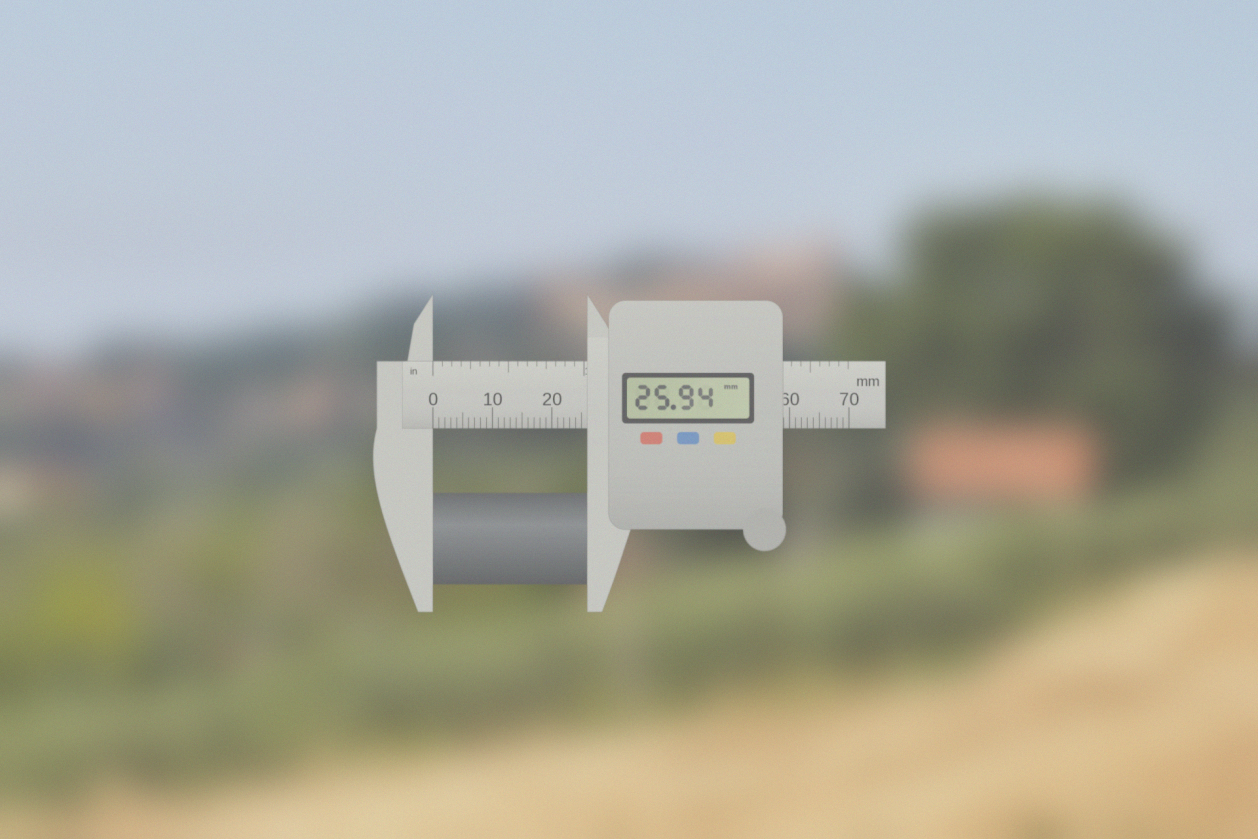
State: 25.94mm
